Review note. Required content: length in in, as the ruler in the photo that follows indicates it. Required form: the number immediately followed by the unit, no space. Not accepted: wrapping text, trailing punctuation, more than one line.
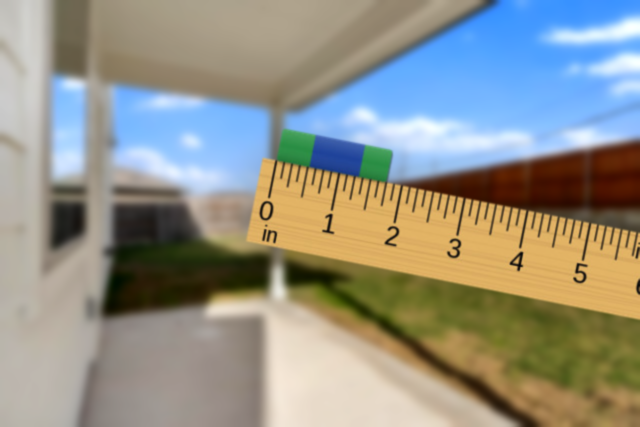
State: 1.75in
